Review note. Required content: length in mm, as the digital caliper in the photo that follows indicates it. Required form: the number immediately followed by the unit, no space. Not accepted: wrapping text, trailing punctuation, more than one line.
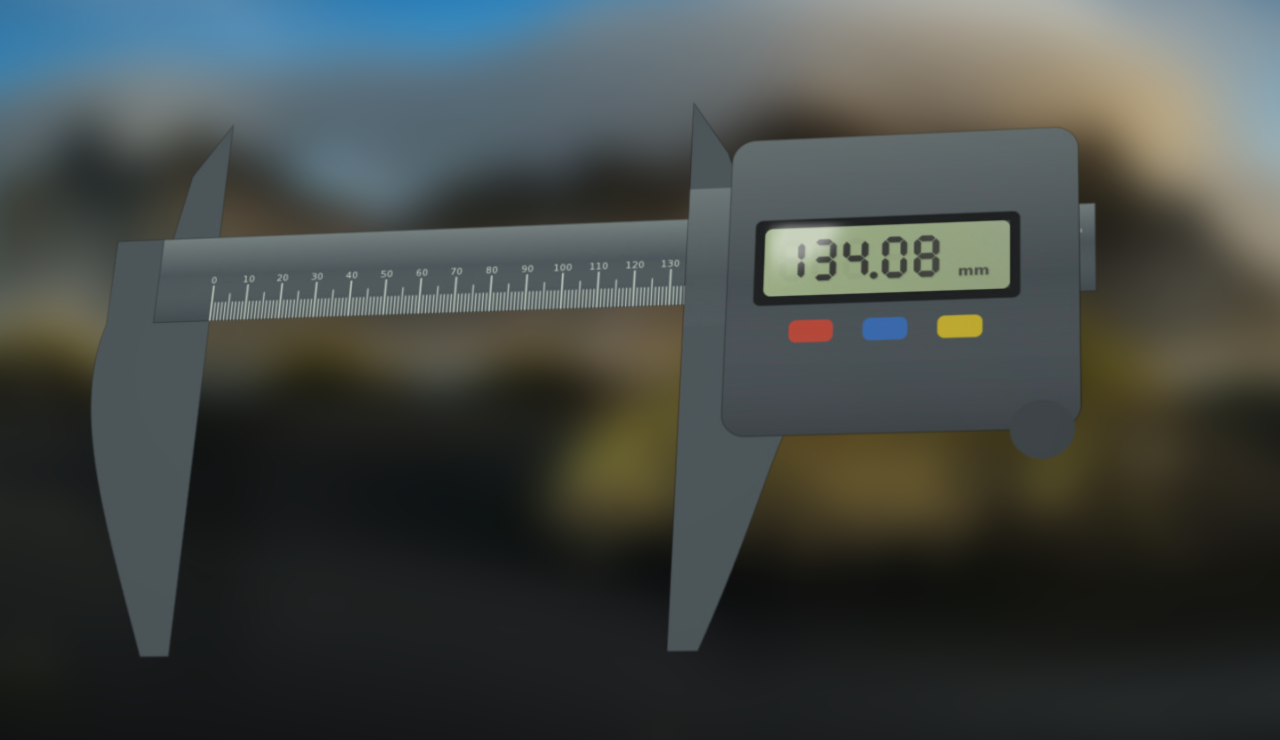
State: 134.08mm
